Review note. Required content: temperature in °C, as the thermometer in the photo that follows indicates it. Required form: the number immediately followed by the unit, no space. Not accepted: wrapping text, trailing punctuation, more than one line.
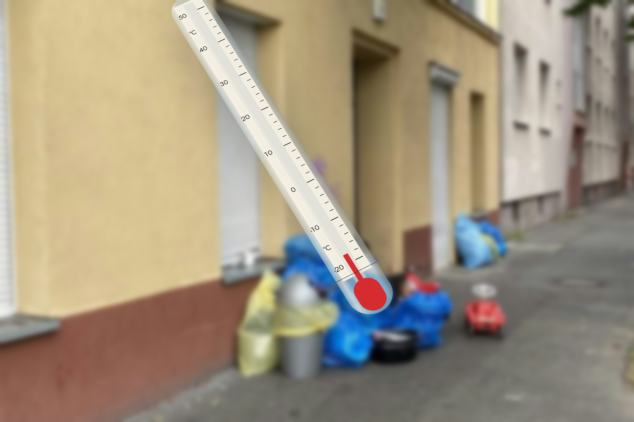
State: -18°C
